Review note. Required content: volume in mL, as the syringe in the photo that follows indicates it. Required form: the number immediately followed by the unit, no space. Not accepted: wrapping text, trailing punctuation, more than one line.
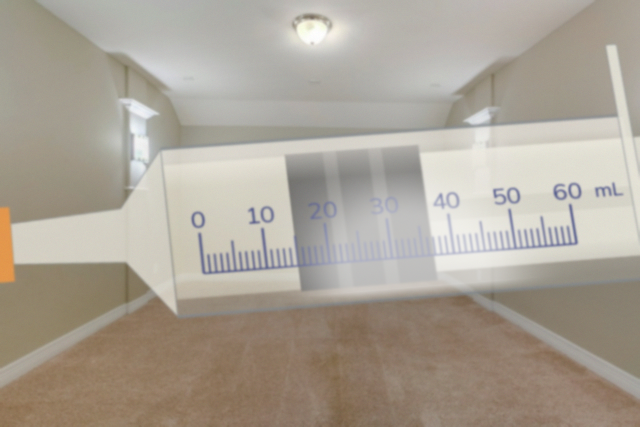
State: 15mL
